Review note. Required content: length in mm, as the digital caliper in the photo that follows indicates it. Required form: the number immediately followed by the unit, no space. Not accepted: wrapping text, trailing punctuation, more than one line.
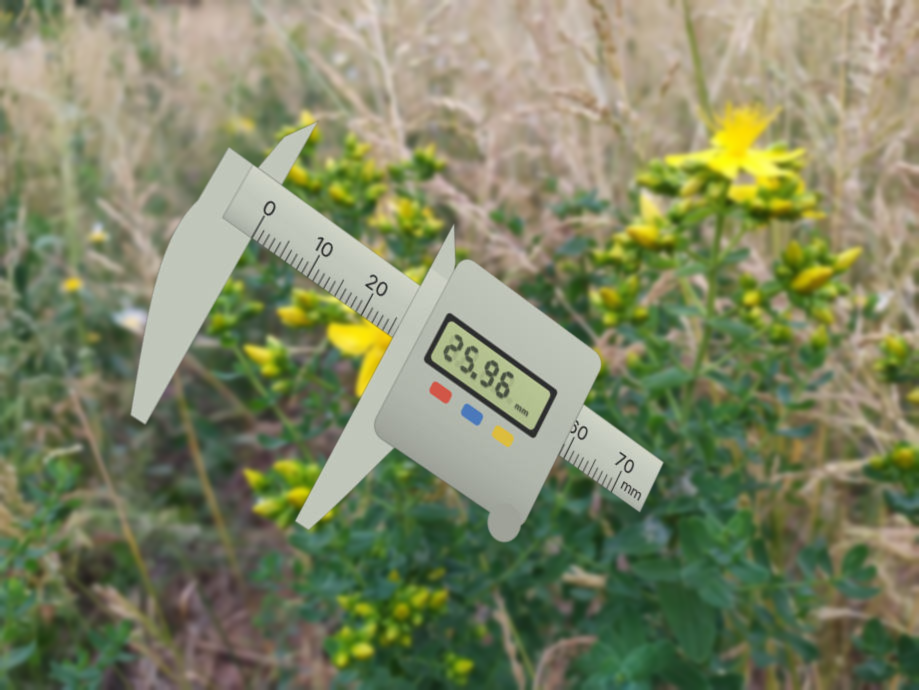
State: 25.96mm
